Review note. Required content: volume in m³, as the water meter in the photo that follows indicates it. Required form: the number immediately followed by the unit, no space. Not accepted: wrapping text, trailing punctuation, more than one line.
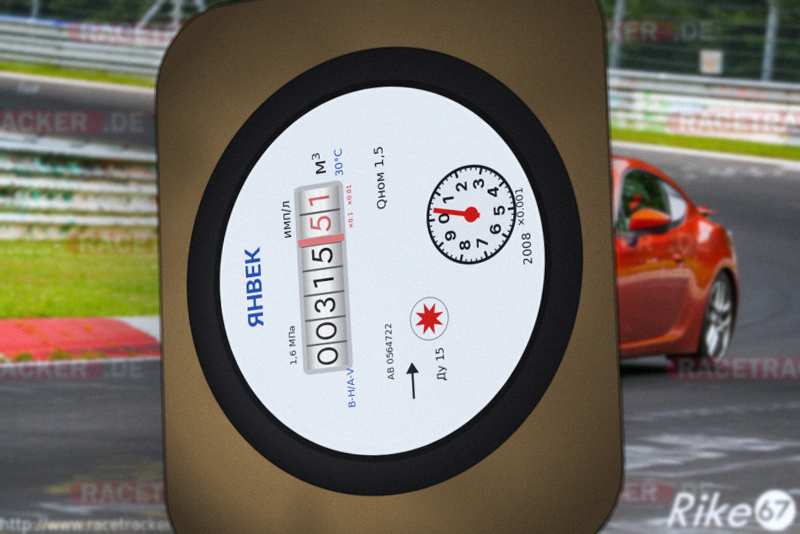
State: 315.510m³
